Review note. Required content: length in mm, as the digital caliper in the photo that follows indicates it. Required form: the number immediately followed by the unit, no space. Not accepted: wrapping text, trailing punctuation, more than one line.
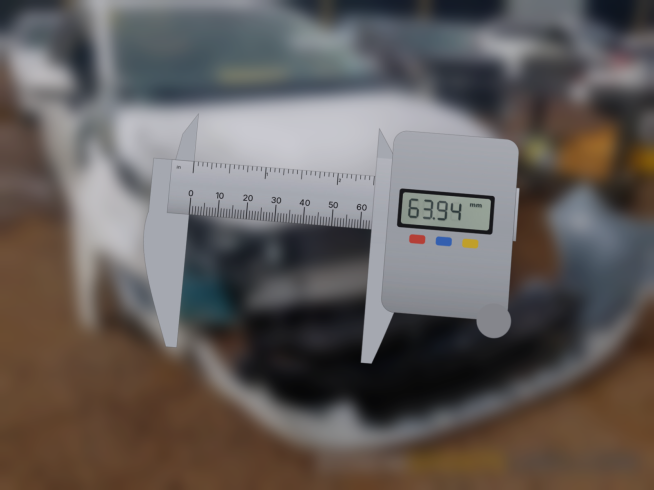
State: 63.94mm
